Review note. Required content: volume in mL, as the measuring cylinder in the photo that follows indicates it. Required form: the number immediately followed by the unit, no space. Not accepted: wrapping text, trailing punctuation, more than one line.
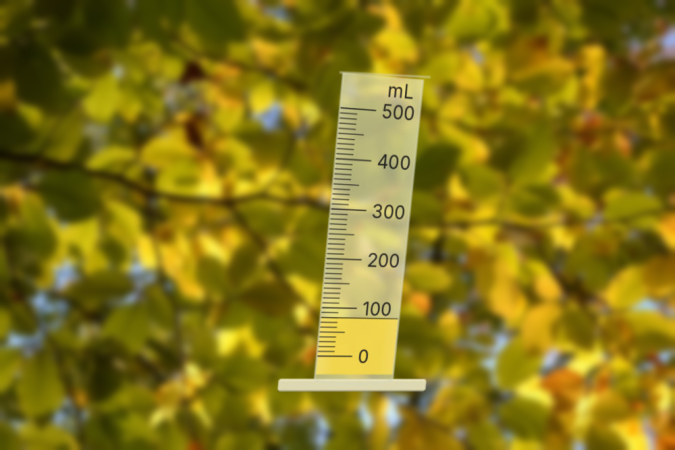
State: 80mL
